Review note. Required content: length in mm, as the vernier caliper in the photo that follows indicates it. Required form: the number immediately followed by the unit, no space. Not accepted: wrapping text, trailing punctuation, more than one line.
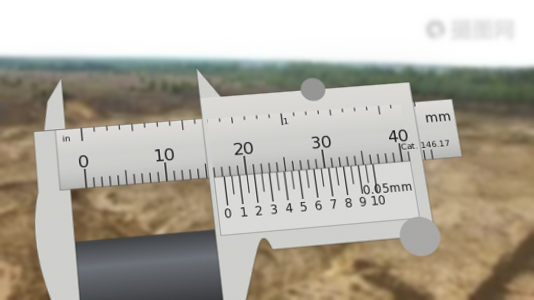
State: 17.2mm
